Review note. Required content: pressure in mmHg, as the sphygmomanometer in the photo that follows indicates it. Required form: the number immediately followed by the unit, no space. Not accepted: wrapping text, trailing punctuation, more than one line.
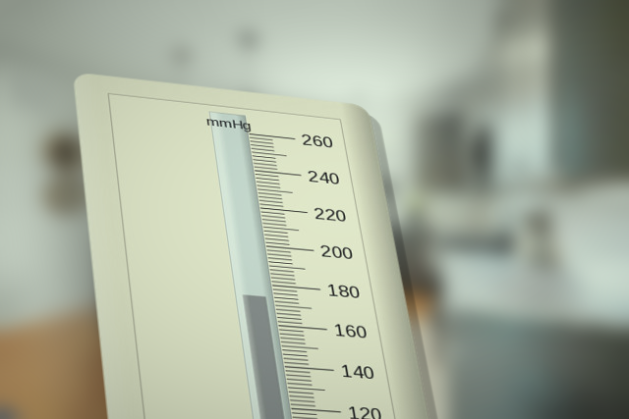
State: 174mmHg
